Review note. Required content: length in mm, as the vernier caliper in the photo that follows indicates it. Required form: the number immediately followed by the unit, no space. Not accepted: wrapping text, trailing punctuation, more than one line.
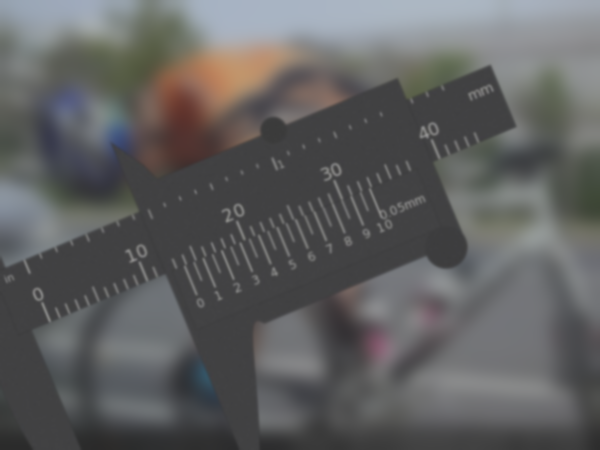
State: 13.8mm
